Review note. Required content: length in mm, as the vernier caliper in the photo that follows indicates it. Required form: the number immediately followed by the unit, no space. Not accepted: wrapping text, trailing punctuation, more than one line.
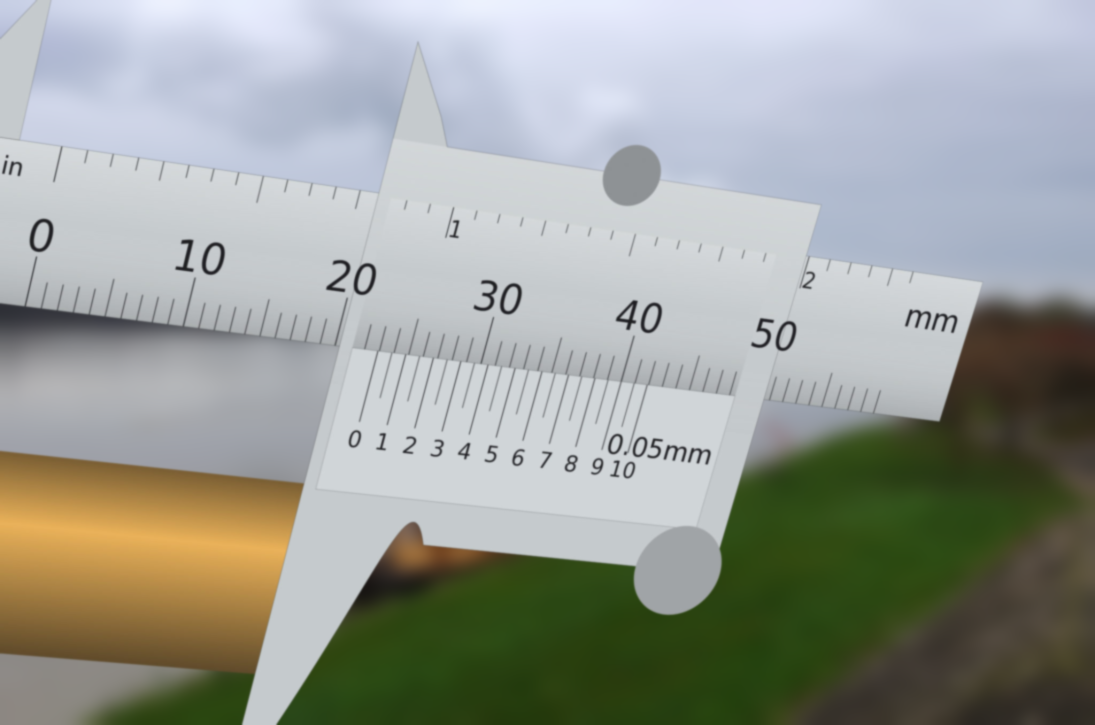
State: 22.9mm
